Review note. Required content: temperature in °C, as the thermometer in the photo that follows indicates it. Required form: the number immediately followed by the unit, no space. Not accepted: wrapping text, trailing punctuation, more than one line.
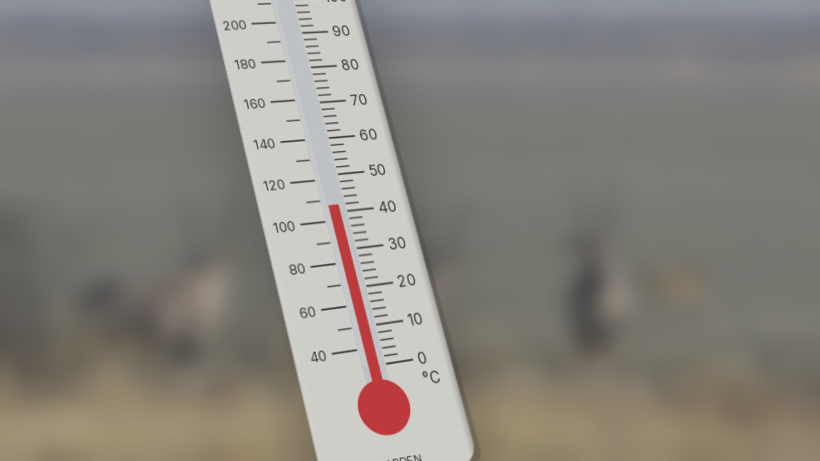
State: 42°C
